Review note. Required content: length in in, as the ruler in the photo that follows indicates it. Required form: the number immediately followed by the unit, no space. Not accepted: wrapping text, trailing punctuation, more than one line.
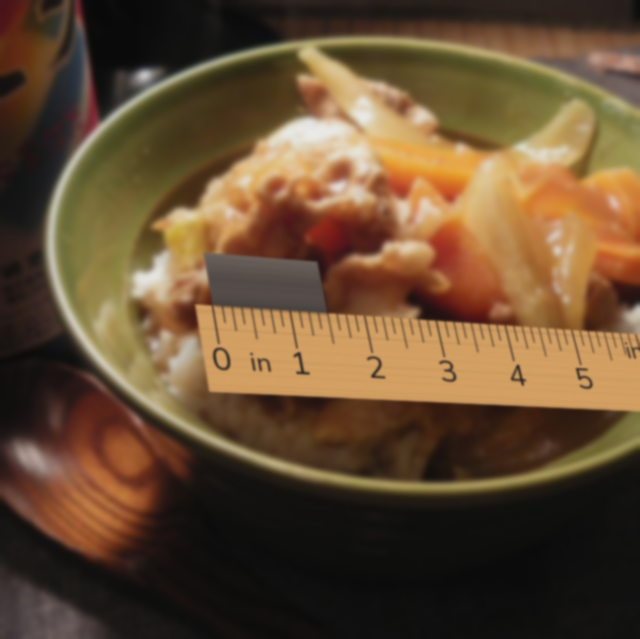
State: 1.5in
